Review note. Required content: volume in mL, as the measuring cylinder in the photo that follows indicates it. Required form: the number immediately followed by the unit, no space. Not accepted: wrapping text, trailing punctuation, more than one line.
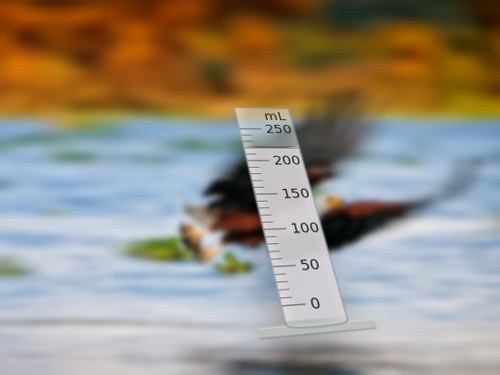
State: 220mL
